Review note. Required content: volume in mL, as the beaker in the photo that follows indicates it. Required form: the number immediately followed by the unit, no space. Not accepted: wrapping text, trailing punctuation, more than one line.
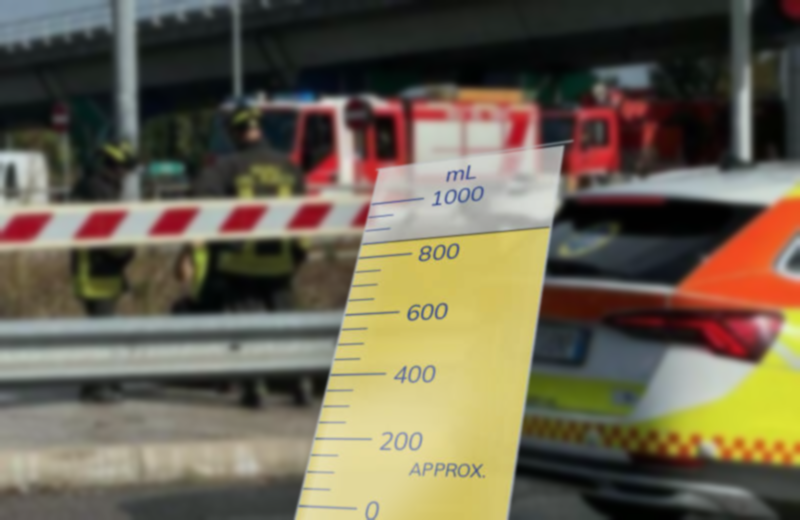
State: 850mL
